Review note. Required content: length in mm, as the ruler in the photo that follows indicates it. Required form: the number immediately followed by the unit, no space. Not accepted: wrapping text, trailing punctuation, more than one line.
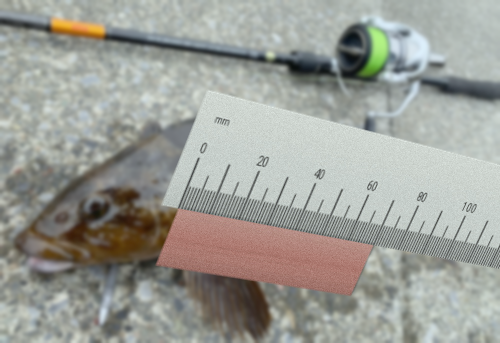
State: 70mm
